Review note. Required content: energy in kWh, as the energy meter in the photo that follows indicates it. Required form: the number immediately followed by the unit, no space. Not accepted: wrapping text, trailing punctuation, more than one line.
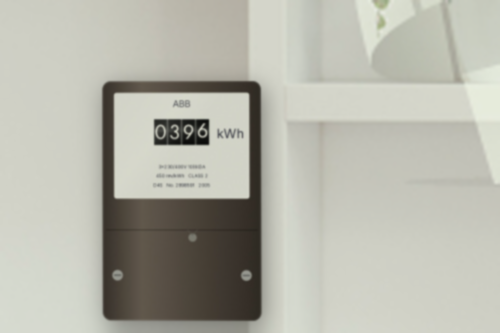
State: 396kWh
